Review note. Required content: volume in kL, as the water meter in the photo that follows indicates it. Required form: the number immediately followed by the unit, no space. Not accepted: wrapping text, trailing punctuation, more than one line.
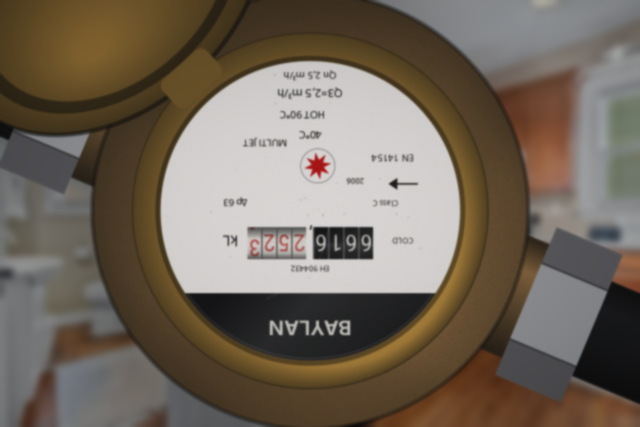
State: 6616.2523kL
